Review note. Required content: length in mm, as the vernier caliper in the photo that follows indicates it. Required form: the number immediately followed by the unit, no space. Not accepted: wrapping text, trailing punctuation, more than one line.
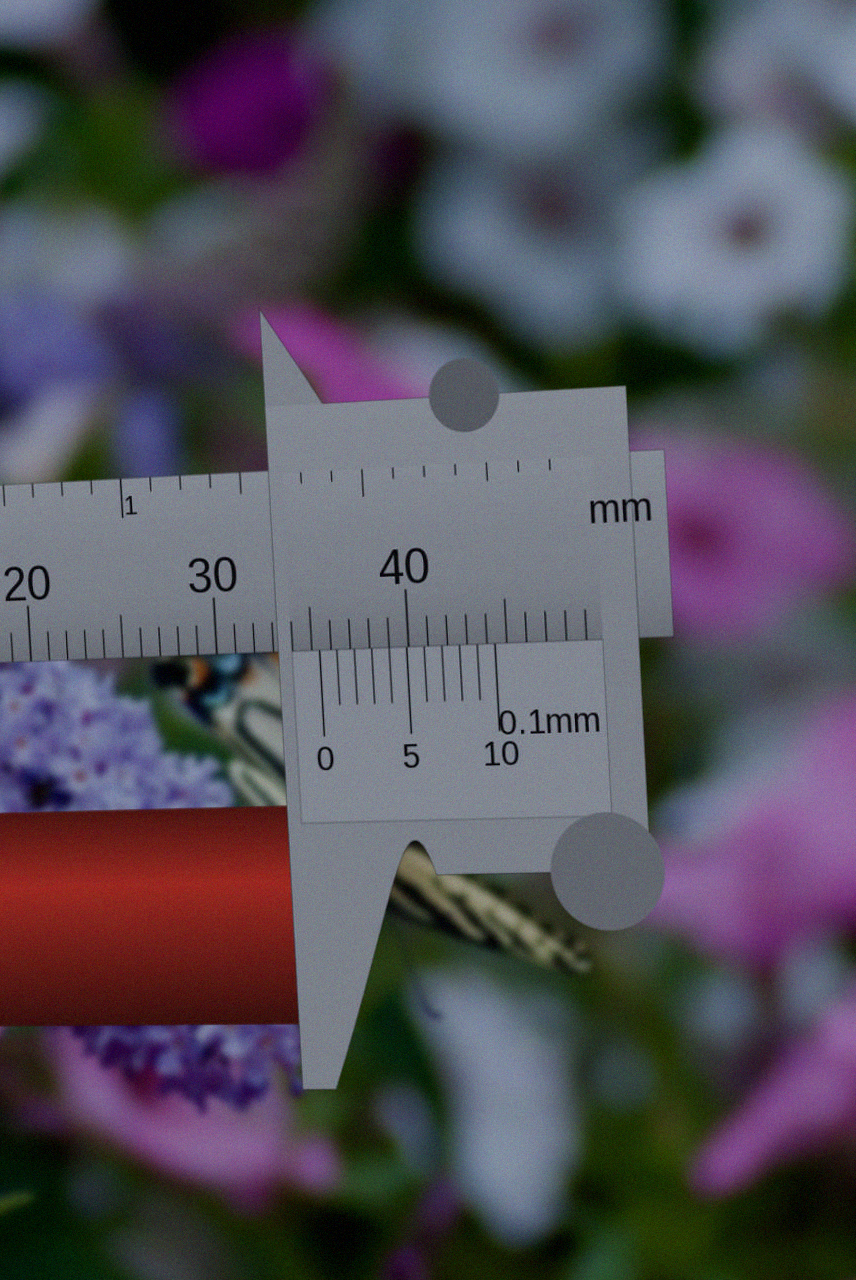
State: 35.4mm
